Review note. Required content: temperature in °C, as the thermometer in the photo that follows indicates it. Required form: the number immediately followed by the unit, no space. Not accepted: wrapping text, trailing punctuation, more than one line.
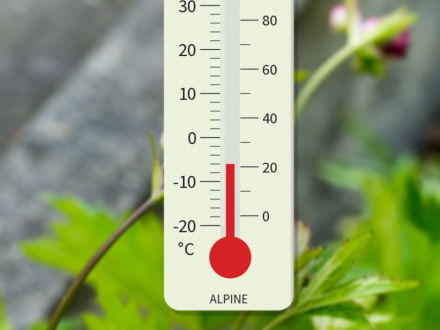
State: -6°C
